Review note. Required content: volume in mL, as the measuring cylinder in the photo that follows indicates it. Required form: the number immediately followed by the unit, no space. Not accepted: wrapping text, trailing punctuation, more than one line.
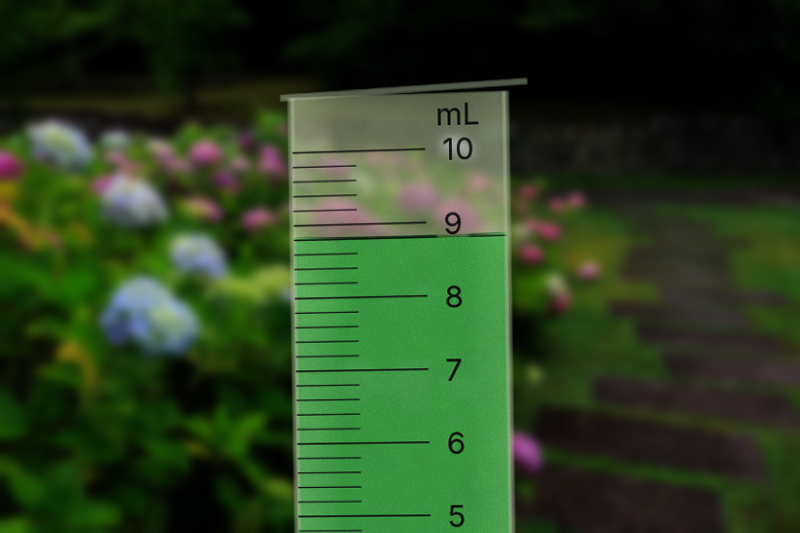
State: 8.8mL
